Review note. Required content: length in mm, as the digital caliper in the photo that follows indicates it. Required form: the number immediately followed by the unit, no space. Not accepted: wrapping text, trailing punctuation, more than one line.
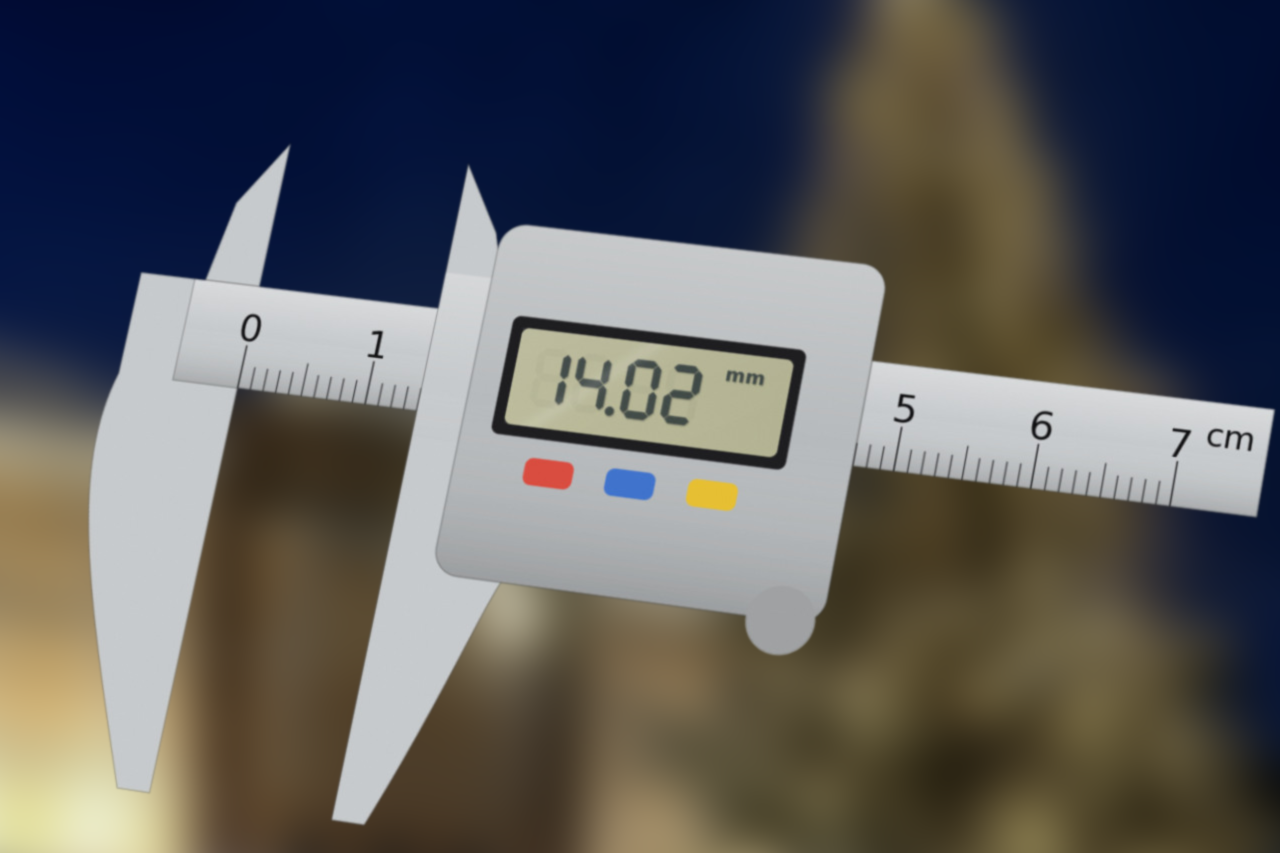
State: 14.02mm
